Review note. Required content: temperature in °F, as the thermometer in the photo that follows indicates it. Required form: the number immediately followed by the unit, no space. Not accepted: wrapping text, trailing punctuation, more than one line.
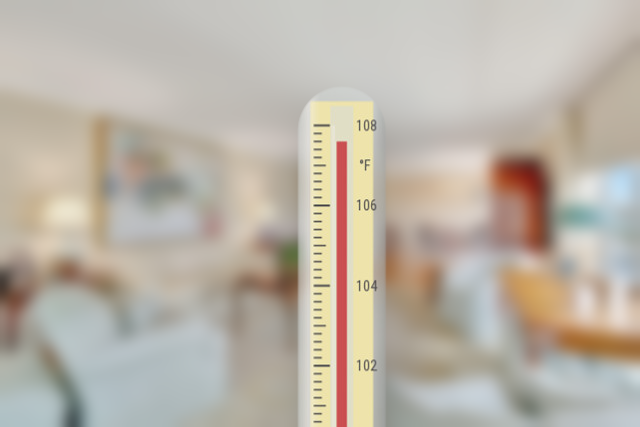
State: 107.6°F
